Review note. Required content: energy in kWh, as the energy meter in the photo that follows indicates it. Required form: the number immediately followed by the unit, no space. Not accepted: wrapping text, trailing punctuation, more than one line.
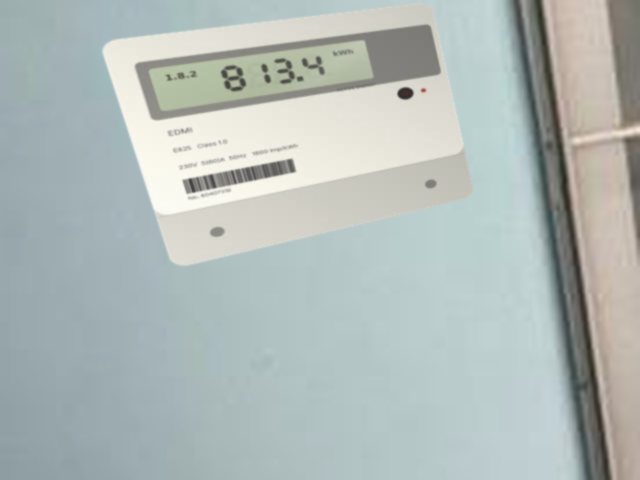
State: 813.4kWh
